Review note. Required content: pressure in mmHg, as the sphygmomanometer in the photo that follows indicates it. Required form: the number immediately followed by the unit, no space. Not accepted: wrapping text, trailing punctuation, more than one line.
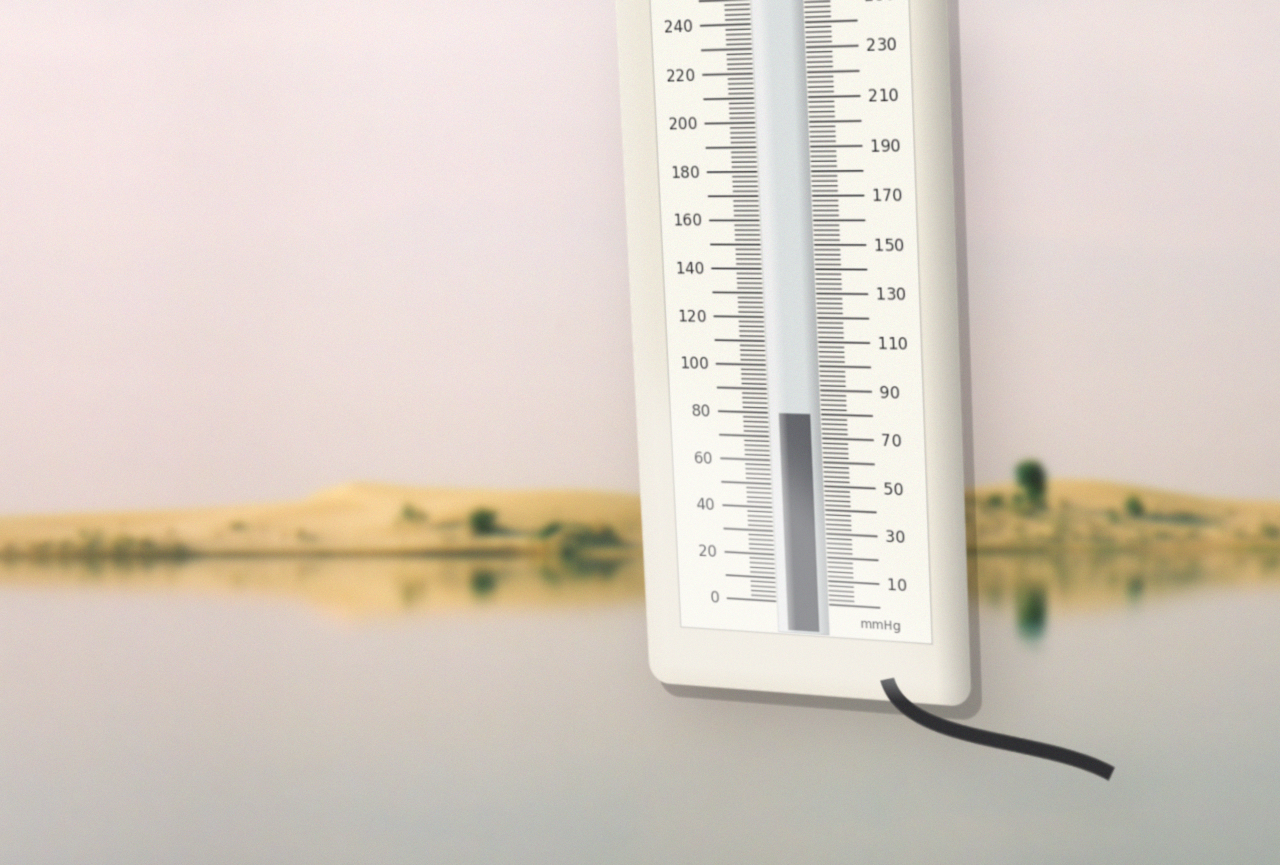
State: 80mmHg
